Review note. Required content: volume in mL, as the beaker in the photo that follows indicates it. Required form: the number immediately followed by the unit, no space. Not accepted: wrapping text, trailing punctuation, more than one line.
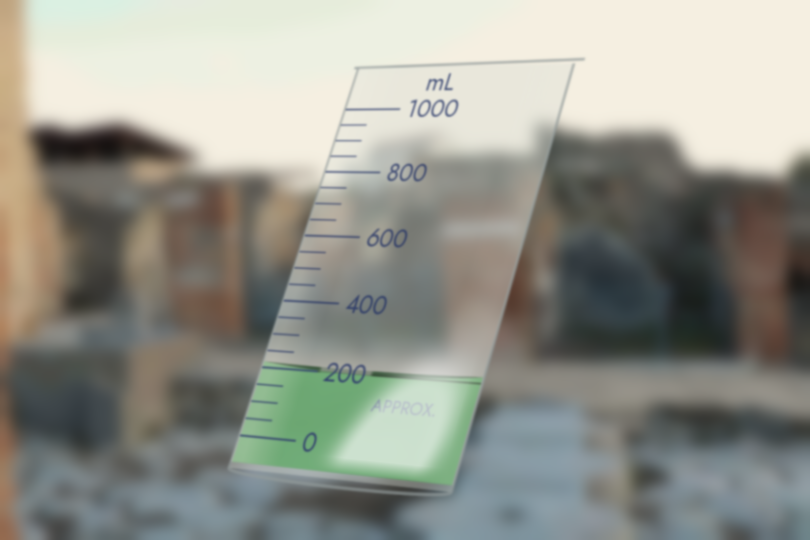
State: 200mL
